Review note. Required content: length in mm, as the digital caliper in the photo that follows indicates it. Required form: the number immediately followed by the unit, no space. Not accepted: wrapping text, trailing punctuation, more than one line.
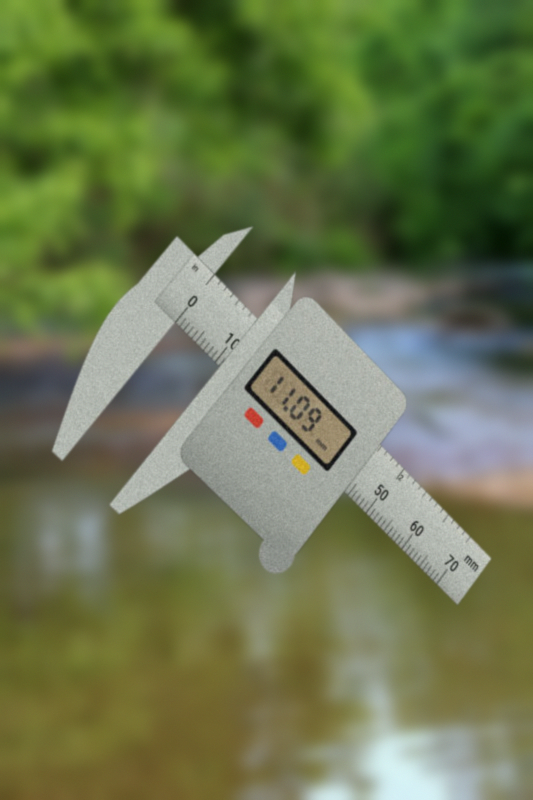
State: 11.09mm
